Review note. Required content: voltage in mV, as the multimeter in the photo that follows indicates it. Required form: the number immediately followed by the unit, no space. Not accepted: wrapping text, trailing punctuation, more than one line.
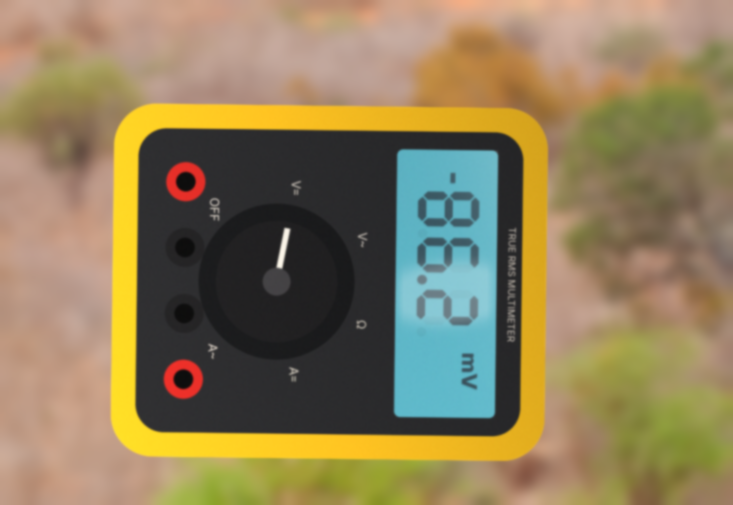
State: -86.2mV
